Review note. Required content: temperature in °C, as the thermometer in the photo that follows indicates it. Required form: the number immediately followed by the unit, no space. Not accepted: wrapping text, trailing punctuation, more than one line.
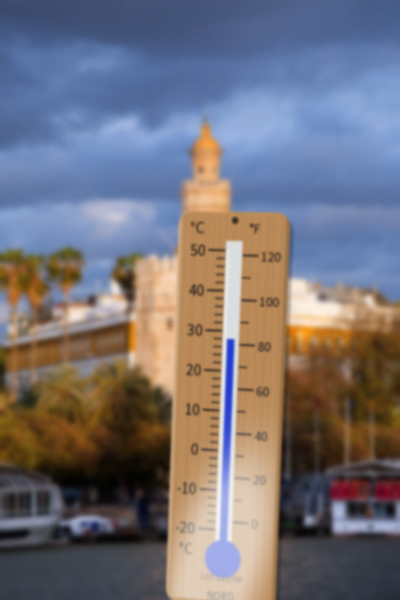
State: 28°C
